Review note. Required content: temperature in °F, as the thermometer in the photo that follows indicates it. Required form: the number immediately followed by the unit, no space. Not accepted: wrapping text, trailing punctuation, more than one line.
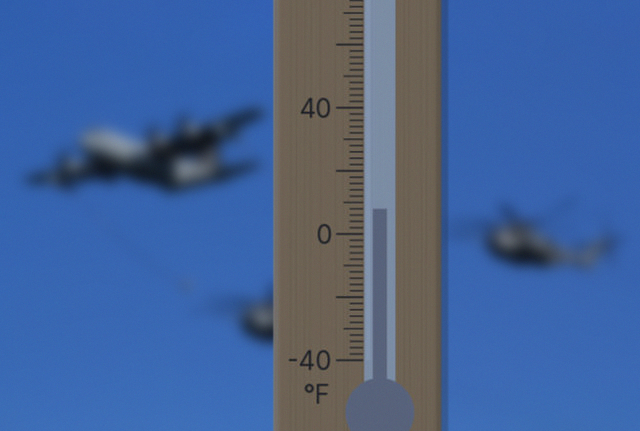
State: 8°F
